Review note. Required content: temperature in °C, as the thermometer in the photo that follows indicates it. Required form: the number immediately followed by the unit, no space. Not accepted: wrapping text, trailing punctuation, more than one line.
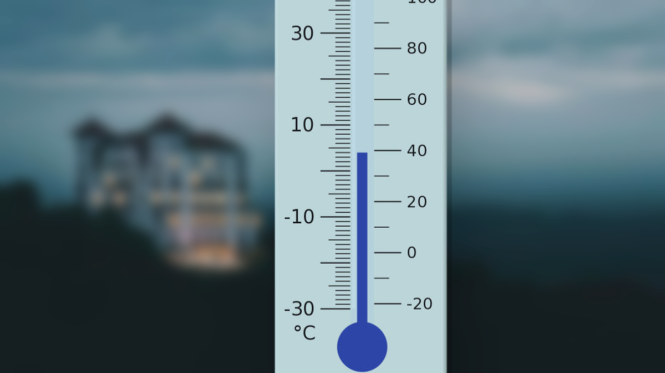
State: 4°C
